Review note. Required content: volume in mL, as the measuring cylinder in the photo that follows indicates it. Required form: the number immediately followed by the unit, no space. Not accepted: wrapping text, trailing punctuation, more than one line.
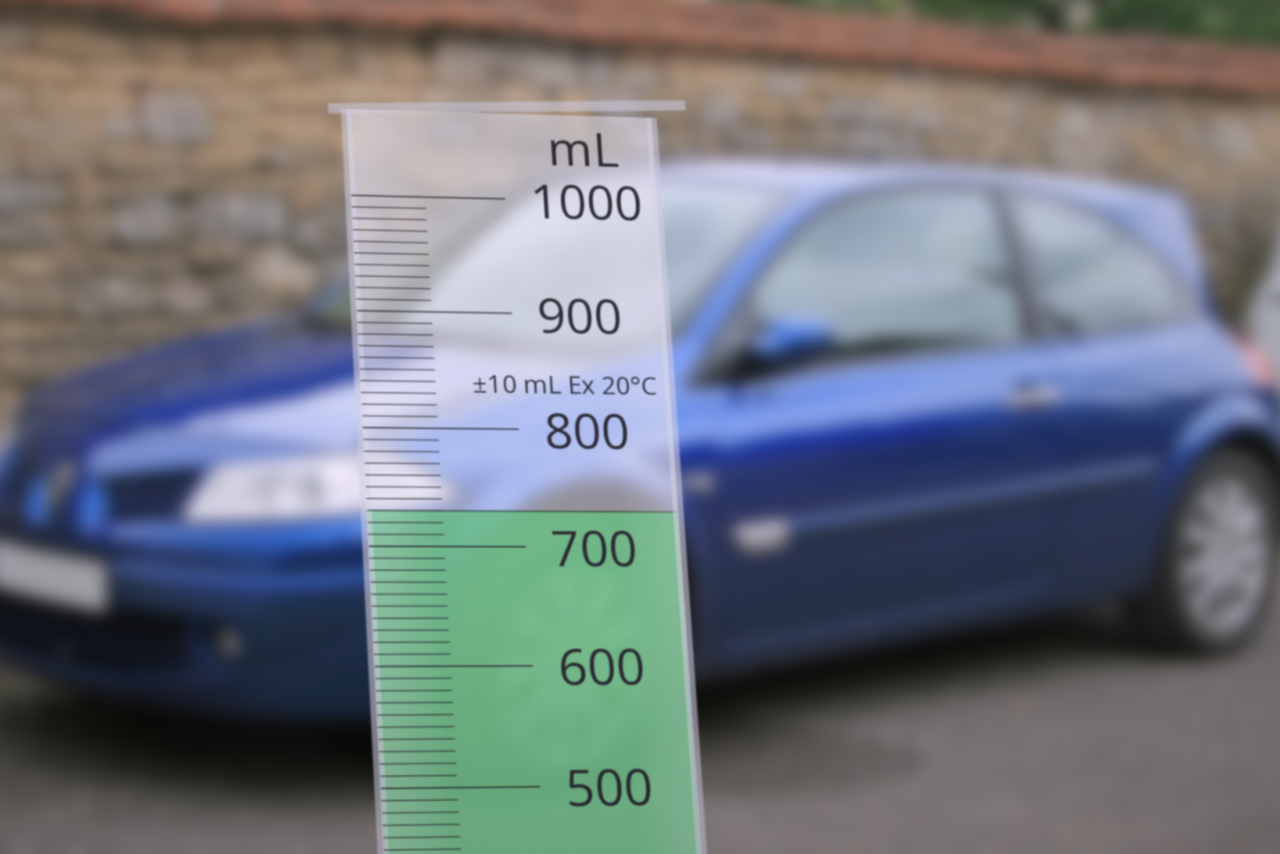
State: 730mL
